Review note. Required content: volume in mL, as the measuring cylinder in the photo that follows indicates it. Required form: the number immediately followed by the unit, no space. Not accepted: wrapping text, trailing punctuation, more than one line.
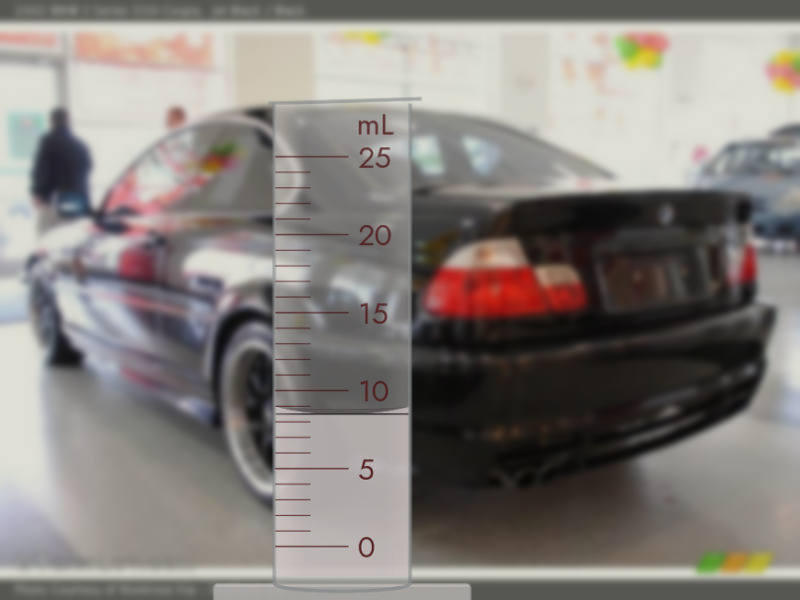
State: 8.5mL
